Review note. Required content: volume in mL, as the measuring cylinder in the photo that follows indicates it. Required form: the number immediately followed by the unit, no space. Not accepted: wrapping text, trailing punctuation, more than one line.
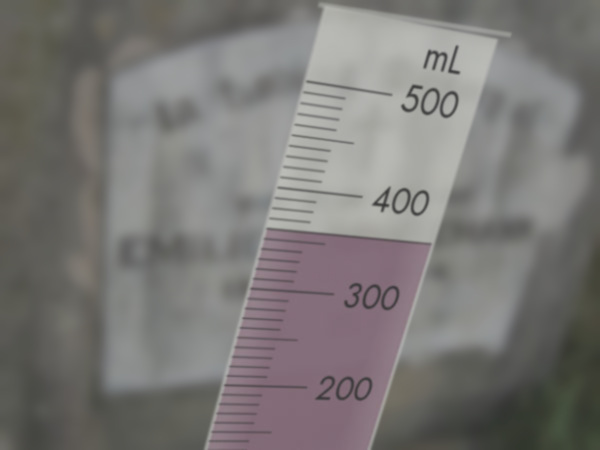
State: 360mL
